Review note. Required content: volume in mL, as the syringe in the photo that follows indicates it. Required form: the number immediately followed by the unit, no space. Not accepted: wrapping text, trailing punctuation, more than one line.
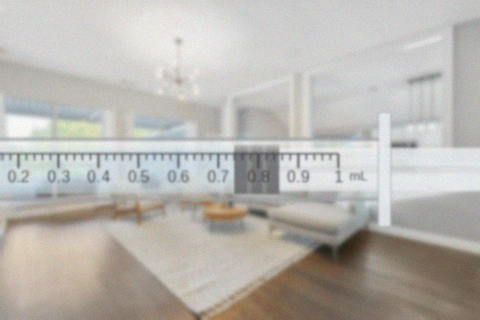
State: 0.74mL
